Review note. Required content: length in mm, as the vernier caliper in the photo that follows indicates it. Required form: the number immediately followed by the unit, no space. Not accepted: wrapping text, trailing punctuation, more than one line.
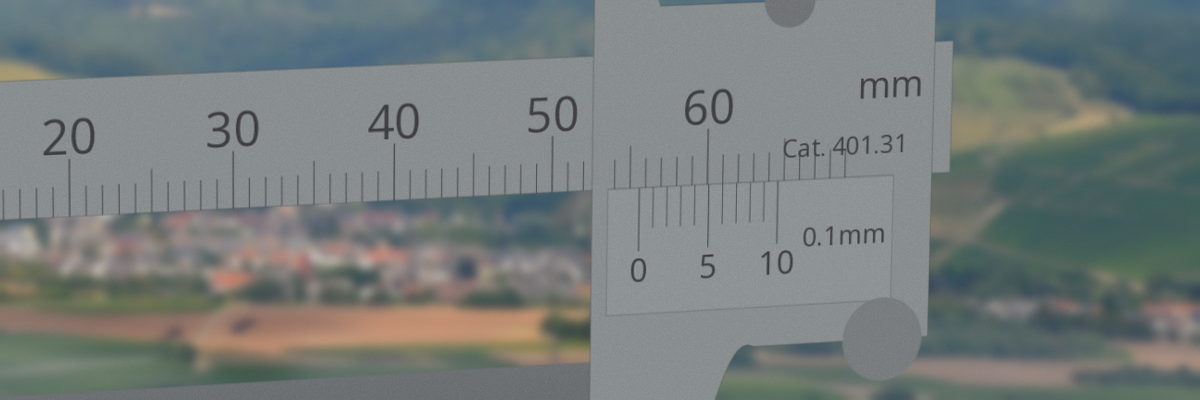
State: 55.6mm
